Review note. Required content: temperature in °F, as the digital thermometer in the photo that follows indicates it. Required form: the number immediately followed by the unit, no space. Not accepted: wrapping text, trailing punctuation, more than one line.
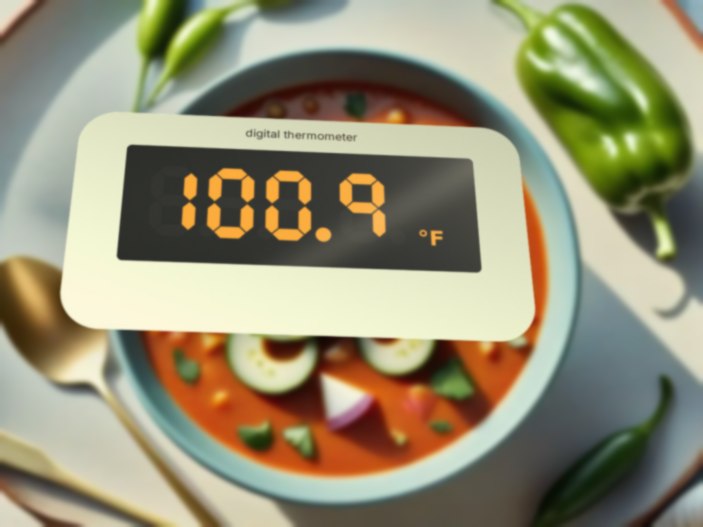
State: 100.9°F
